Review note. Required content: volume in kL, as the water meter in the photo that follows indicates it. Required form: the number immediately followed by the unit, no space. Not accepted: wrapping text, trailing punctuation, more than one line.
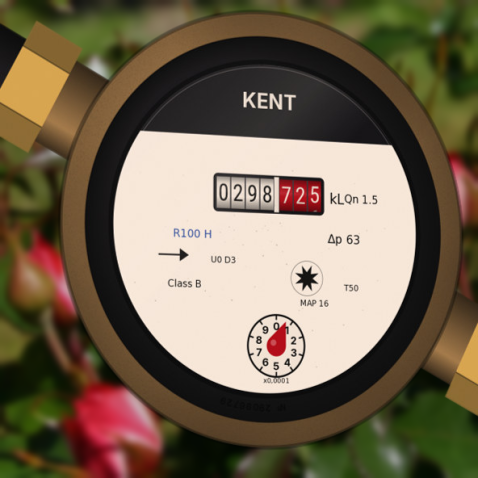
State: 298.7250kL
